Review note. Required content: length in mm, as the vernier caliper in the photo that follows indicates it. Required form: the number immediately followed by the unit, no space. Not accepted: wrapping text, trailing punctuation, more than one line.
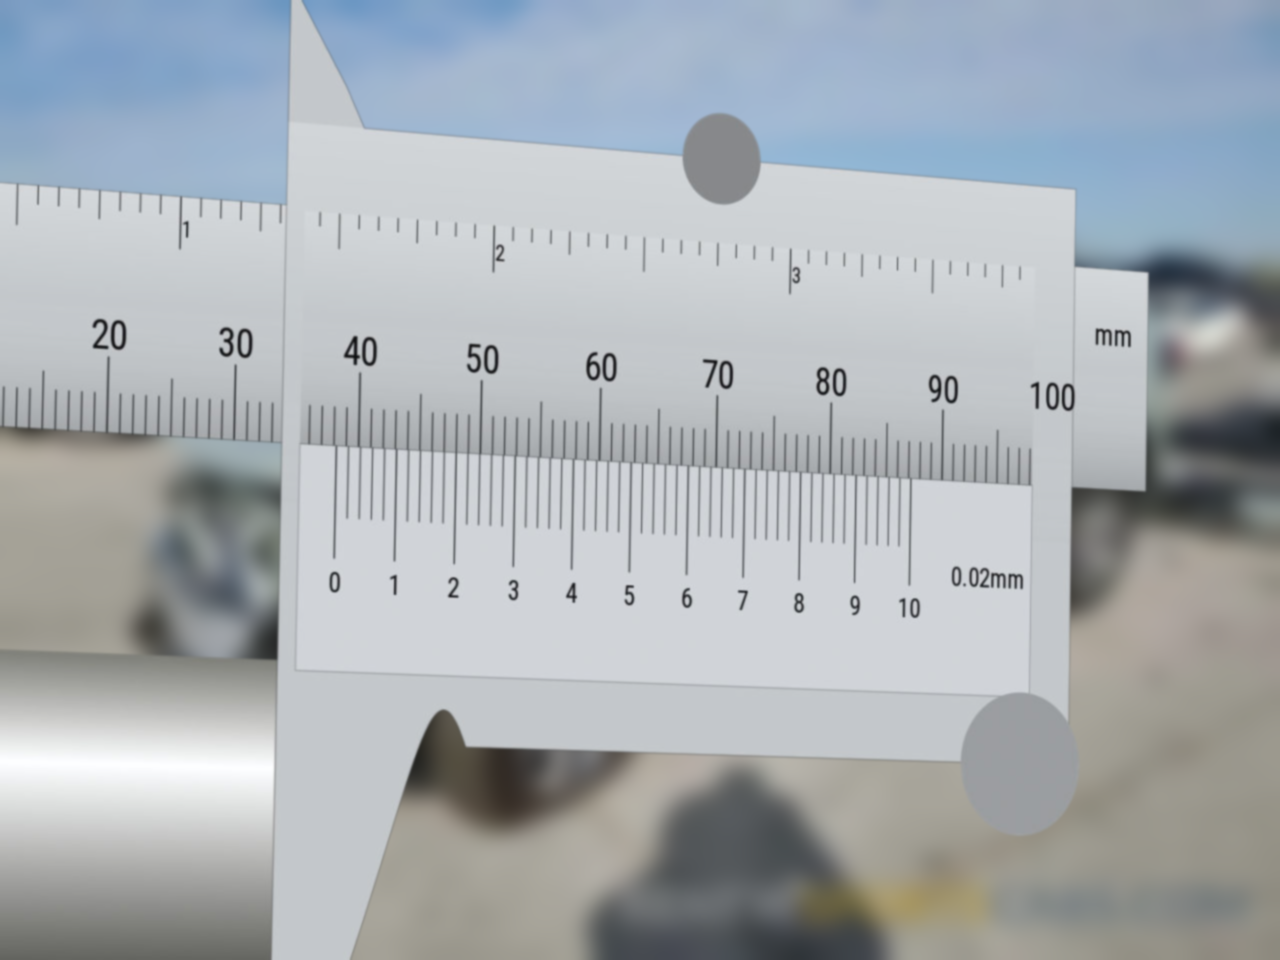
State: 38.2mm
